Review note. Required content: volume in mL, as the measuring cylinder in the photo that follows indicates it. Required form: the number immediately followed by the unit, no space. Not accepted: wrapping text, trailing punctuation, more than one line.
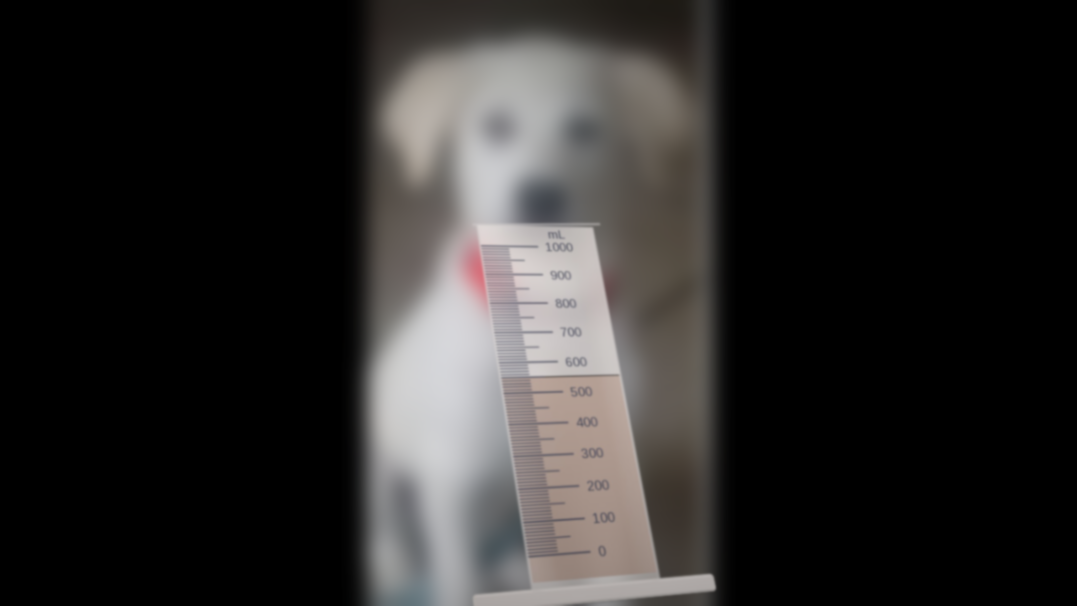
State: 550mL
